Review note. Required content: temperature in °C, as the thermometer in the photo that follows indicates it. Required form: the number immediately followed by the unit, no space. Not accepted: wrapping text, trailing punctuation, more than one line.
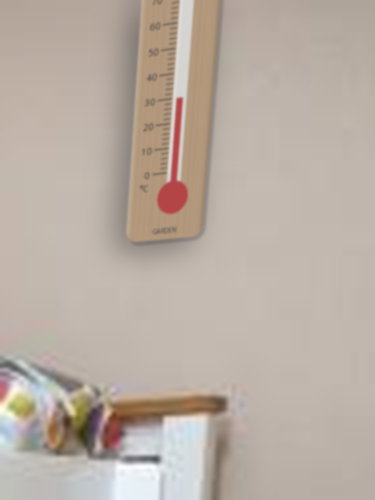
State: 30°C
